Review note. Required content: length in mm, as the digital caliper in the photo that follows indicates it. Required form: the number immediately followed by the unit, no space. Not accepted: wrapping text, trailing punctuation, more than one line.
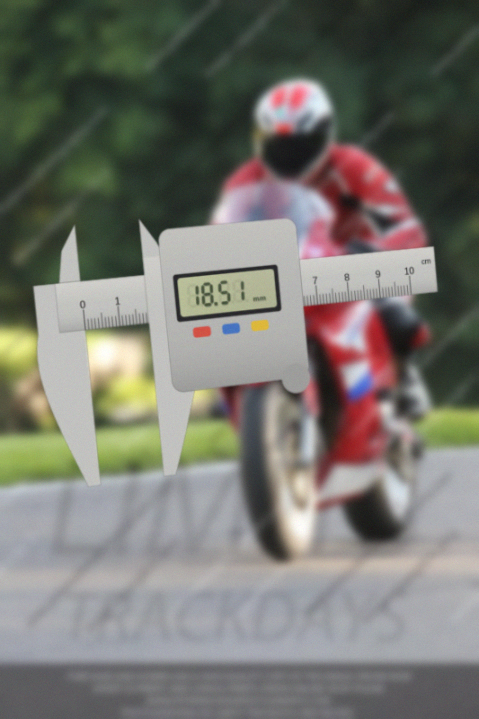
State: 18.51mm
